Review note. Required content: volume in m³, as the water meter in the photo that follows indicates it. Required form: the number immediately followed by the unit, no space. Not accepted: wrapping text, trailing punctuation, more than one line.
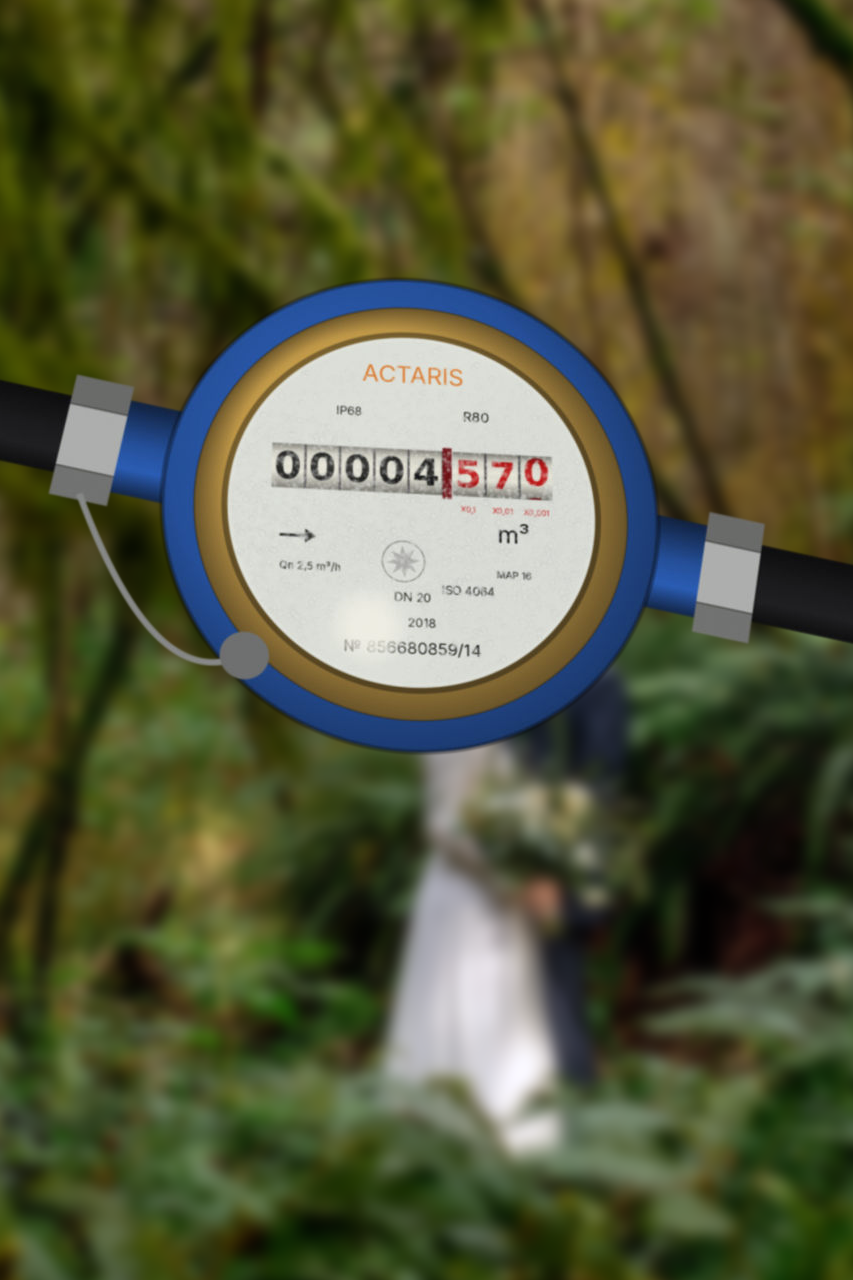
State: 4.570m³
